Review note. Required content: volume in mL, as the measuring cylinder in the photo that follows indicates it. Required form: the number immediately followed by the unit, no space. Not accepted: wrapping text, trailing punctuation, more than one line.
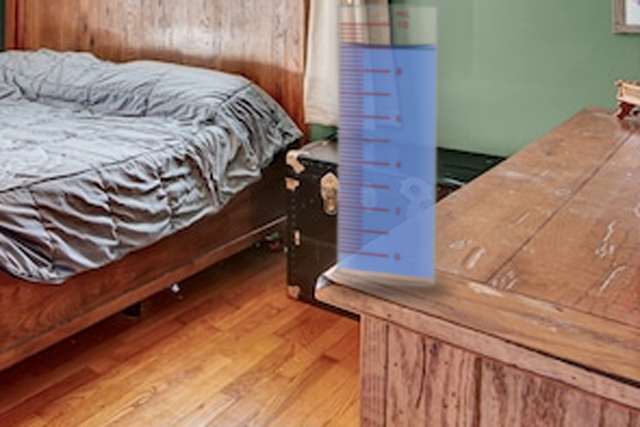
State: 9mL
